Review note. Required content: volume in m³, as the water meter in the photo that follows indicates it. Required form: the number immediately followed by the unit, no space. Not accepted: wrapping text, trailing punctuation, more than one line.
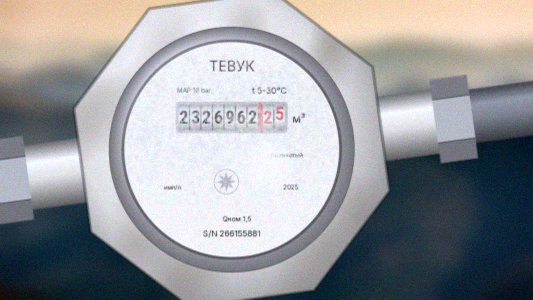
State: 2326962.25m³
